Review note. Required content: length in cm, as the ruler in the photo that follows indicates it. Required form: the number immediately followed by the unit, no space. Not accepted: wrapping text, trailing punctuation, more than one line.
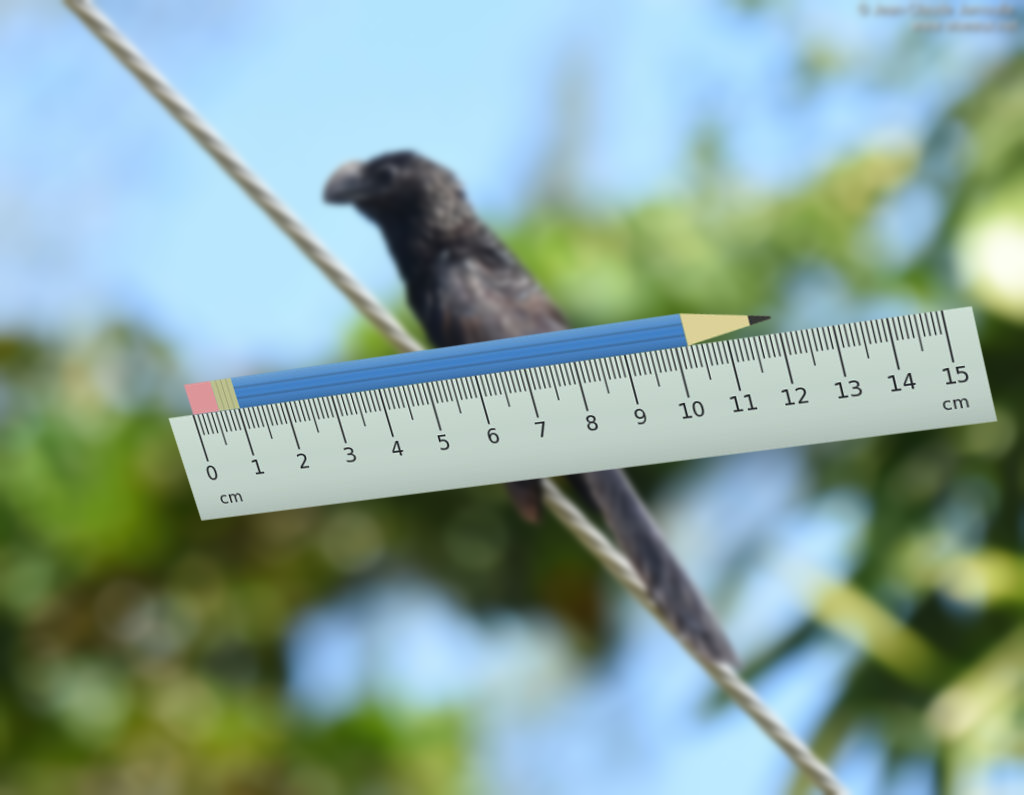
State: 11.9cm
